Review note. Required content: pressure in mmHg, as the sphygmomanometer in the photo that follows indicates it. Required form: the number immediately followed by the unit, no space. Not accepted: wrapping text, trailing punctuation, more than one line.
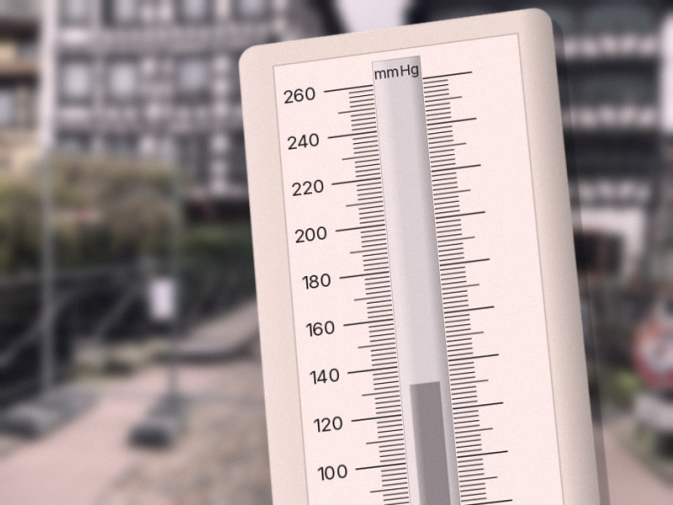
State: 132mmHg
